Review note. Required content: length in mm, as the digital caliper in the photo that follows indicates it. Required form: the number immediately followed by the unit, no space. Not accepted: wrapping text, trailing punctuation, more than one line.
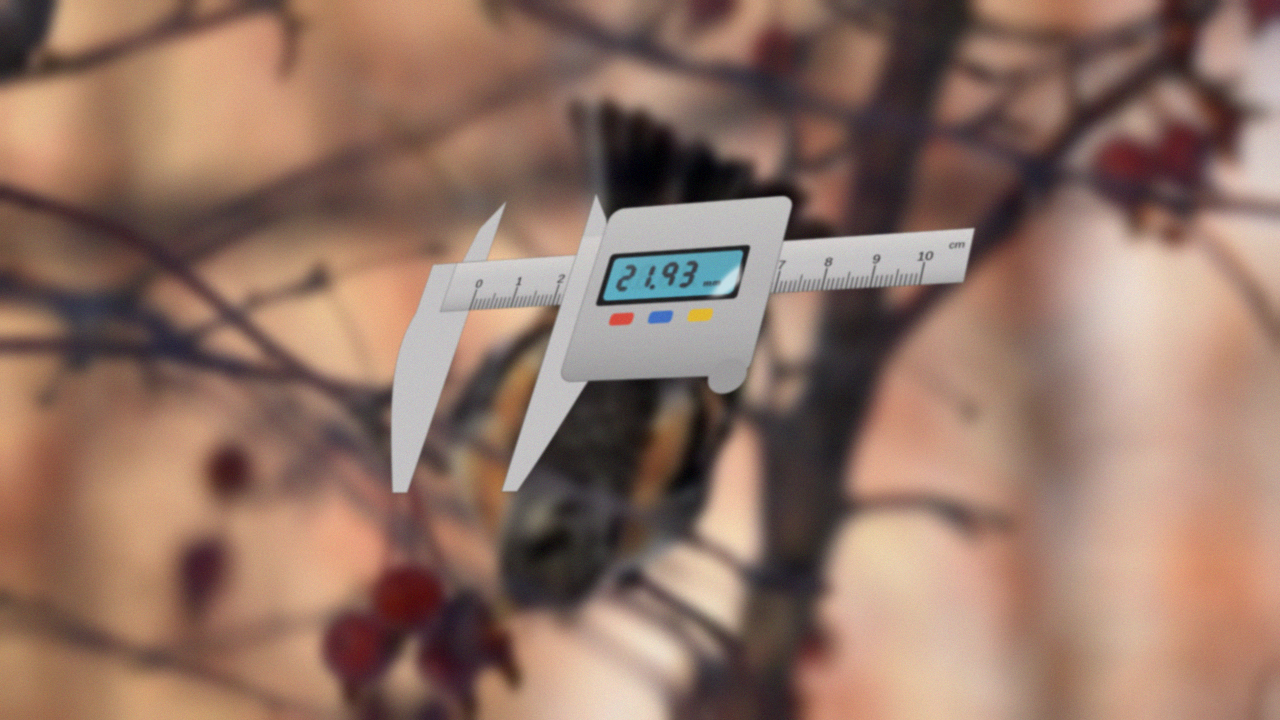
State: 21.93mm
